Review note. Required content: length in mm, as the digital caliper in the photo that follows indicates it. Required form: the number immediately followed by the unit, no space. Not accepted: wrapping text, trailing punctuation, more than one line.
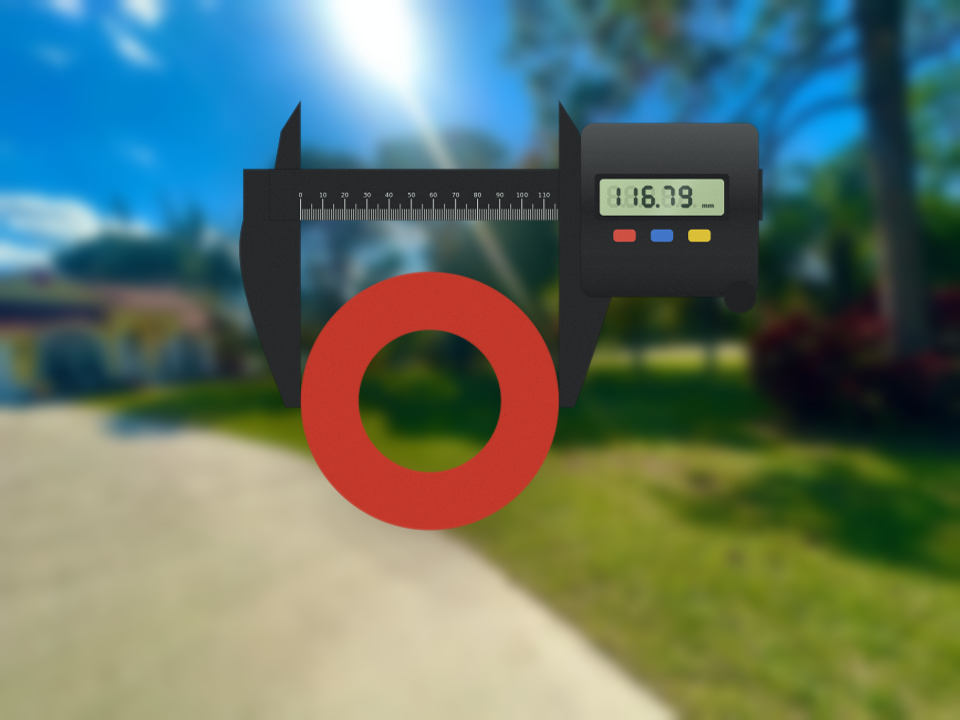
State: 116.79mm
